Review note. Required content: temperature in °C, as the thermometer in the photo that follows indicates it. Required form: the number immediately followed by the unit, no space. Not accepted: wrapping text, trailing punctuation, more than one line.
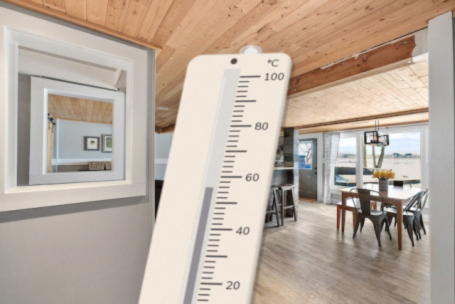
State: 56°C
